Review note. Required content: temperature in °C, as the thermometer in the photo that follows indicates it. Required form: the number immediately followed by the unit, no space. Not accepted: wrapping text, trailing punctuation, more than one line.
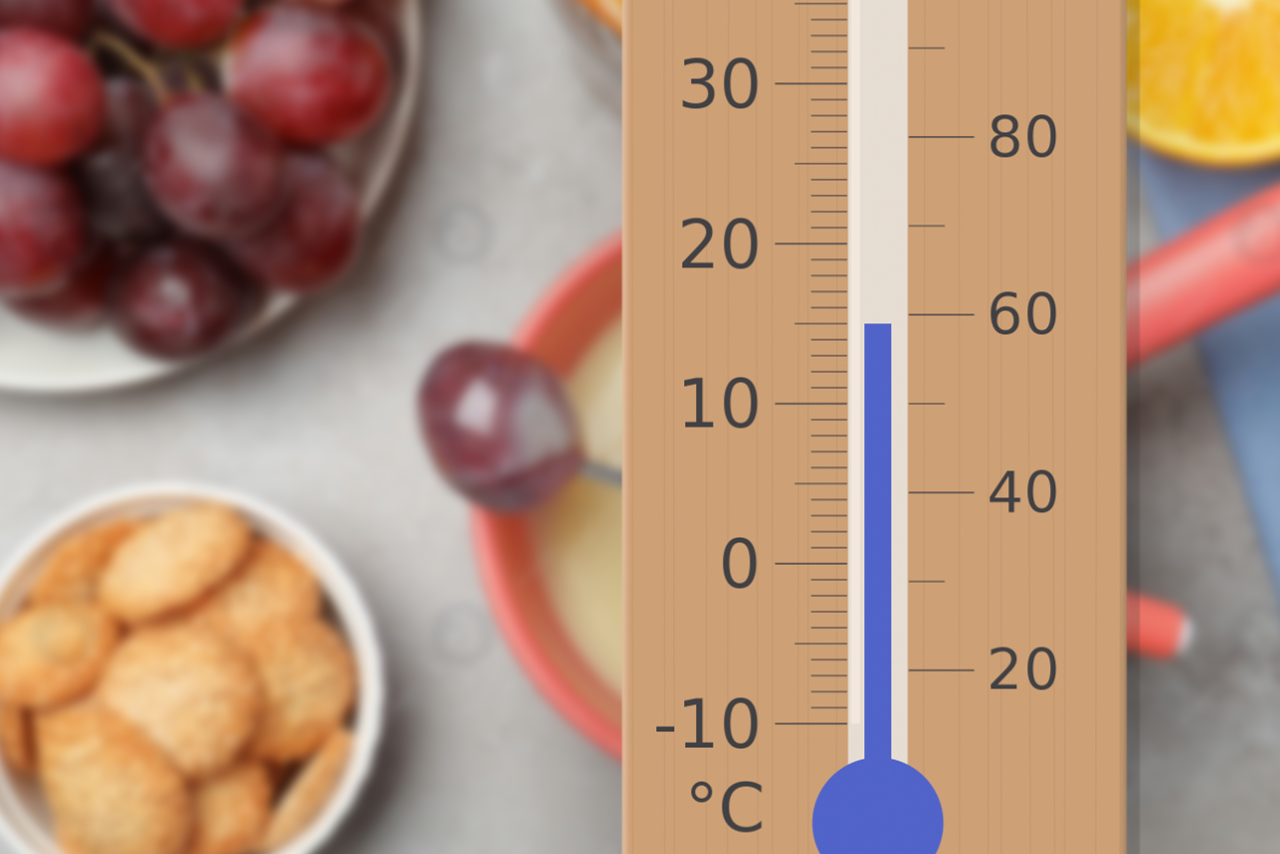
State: 15°C
